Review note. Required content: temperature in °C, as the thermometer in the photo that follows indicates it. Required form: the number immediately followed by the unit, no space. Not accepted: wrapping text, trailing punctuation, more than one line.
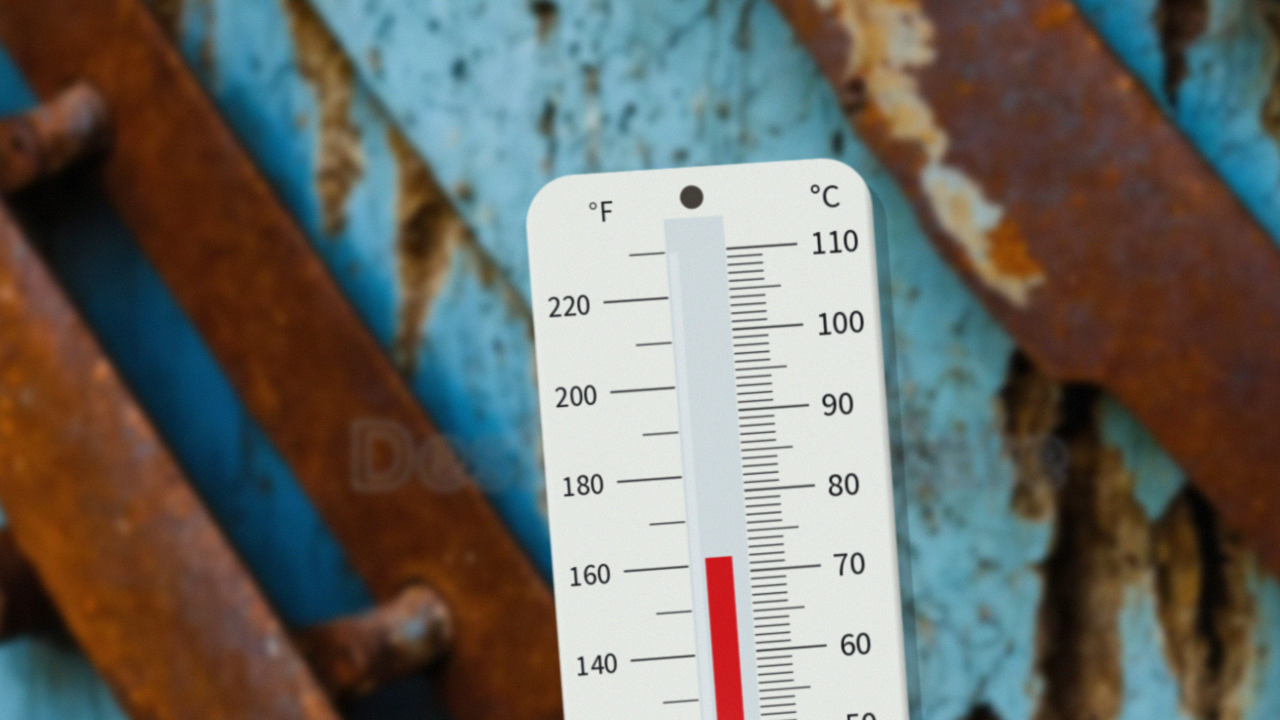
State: 72°C
